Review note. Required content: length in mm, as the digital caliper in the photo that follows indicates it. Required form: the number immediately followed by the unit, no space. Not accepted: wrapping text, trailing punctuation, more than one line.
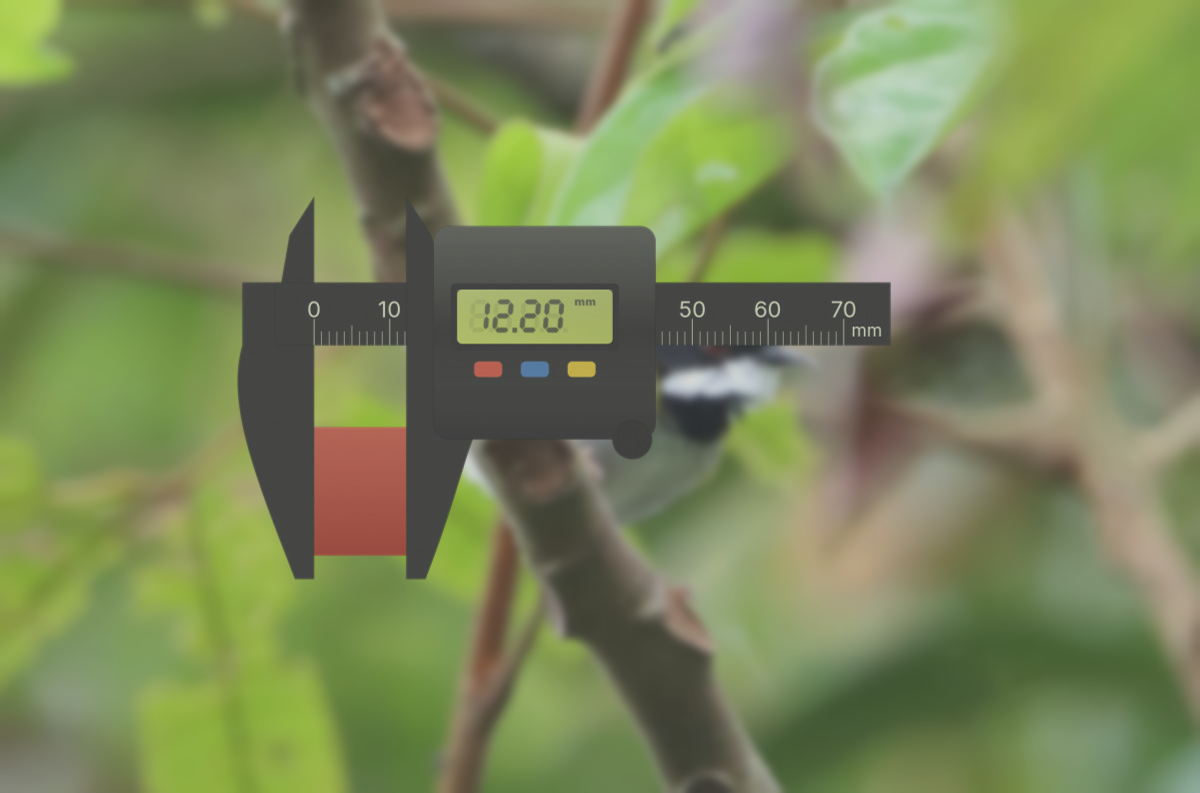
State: 12.20mm
